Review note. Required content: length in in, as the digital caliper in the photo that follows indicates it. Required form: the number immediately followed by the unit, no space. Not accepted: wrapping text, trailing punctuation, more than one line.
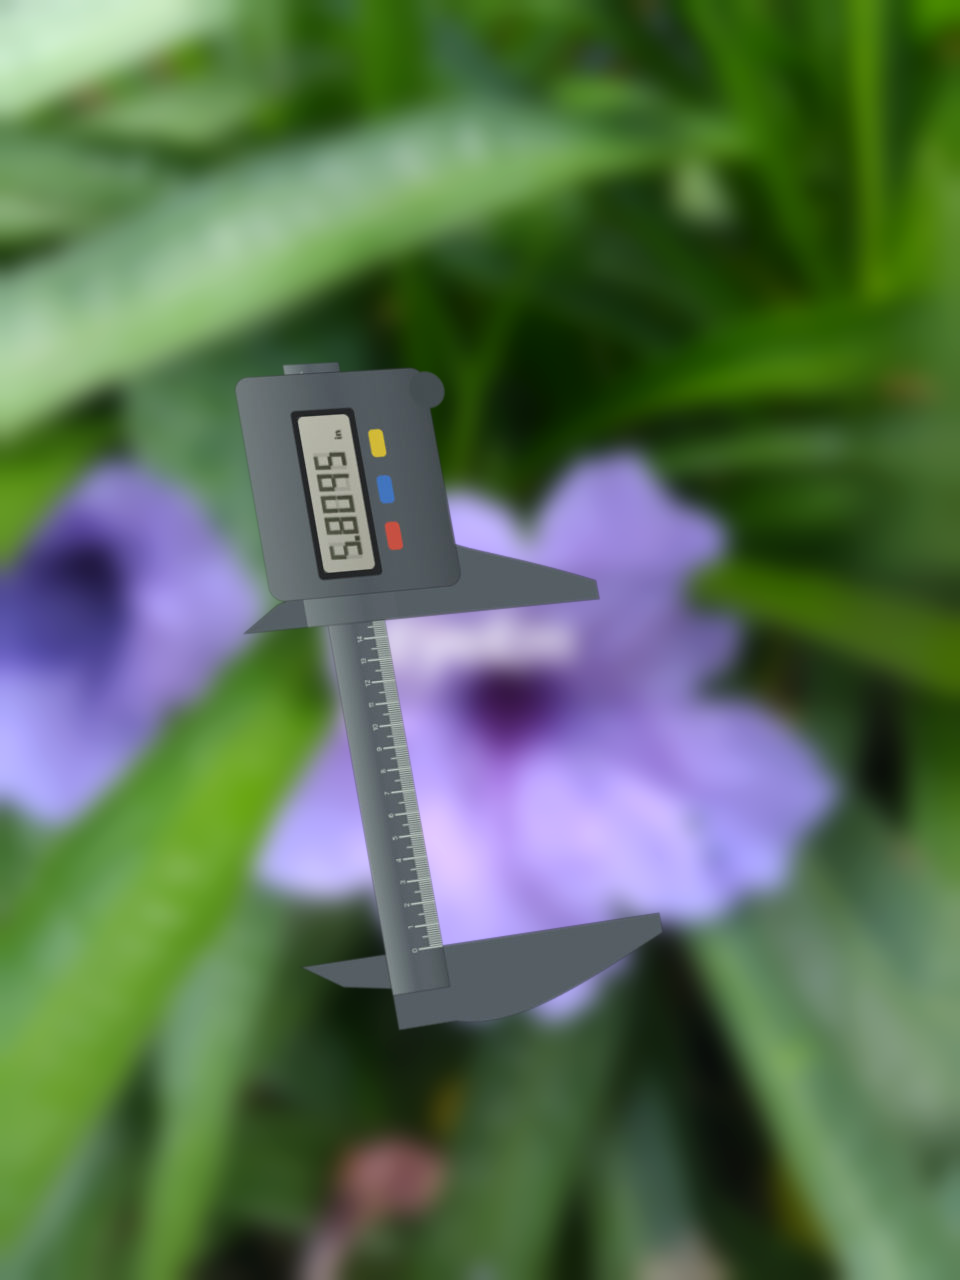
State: 5.8095in
